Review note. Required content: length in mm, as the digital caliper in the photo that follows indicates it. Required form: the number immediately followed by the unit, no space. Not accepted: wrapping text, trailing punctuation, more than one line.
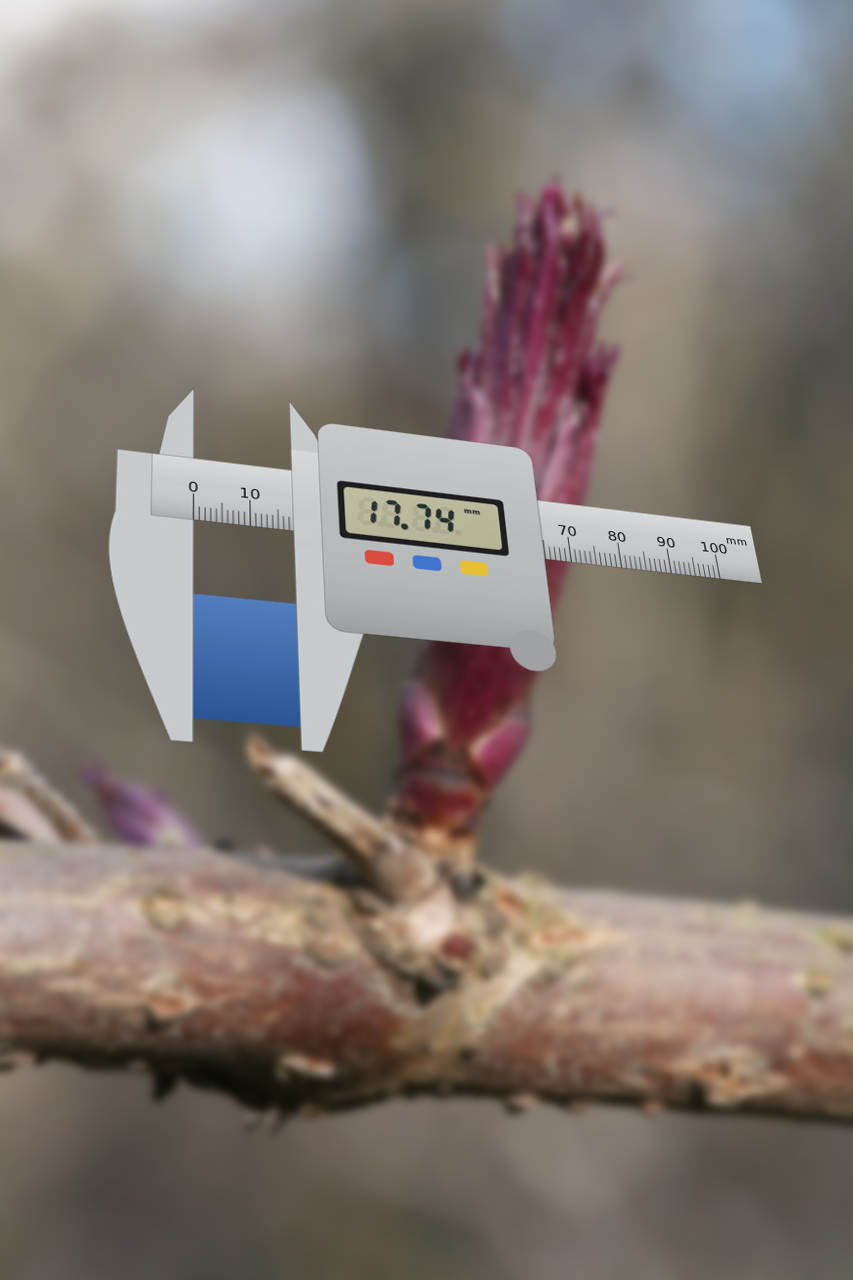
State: 17.74mm
